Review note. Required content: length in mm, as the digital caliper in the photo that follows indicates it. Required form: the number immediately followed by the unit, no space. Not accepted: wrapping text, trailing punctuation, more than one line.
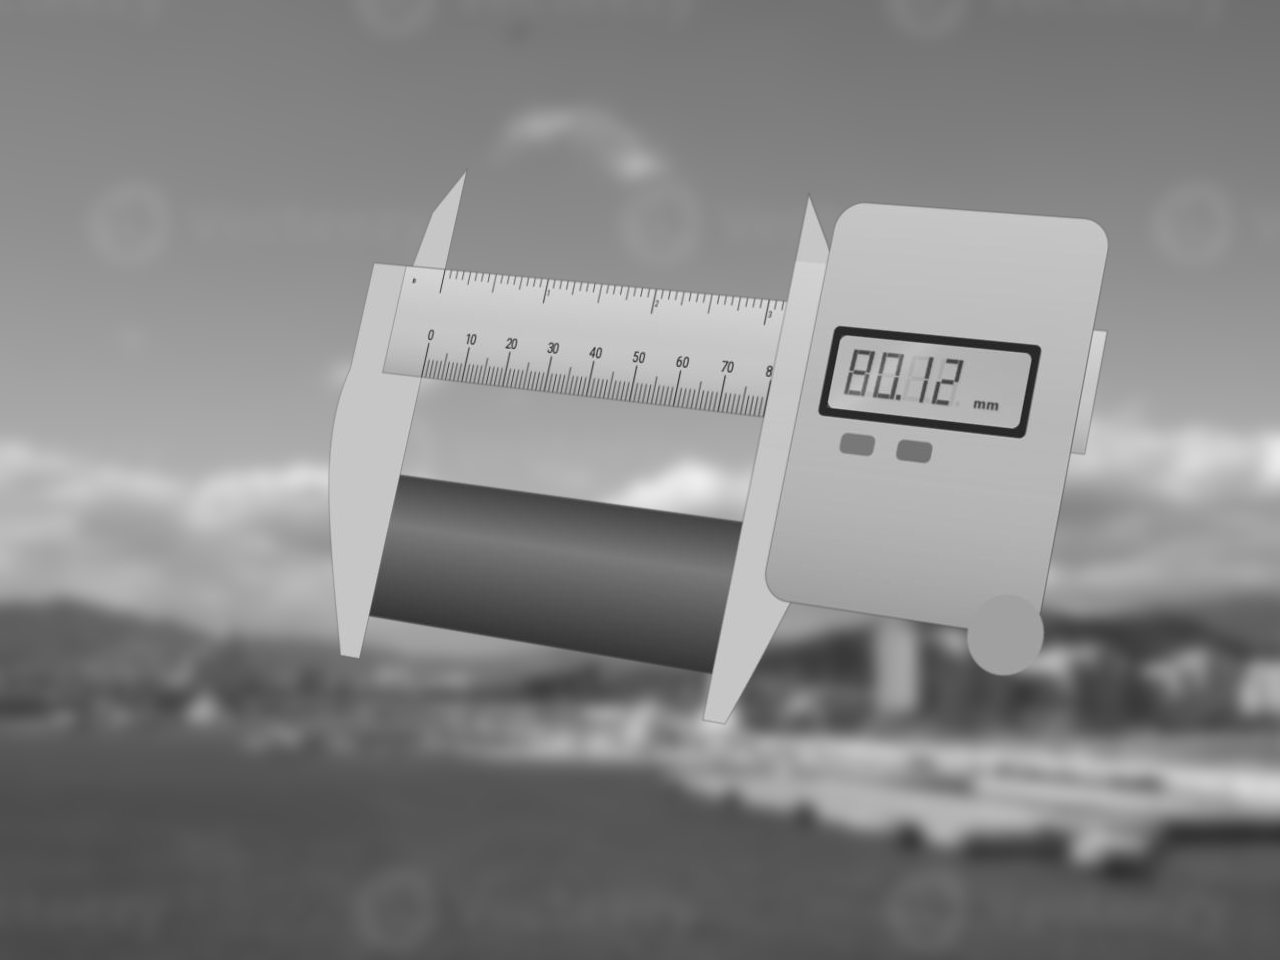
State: 80.12mm
